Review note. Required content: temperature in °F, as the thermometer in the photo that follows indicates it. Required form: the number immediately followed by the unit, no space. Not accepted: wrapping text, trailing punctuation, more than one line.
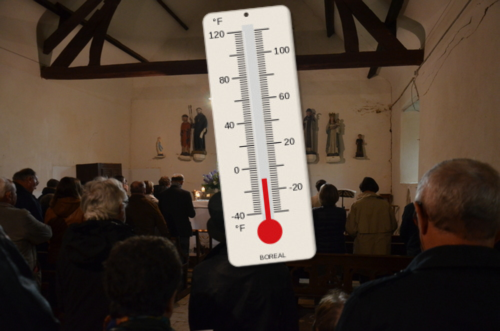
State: -10°F
